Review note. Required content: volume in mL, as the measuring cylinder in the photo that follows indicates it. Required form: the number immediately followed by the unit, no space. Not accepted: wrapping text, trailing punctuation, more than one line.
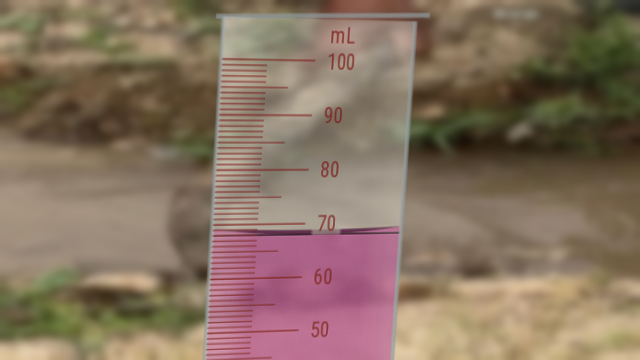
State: 68mL
